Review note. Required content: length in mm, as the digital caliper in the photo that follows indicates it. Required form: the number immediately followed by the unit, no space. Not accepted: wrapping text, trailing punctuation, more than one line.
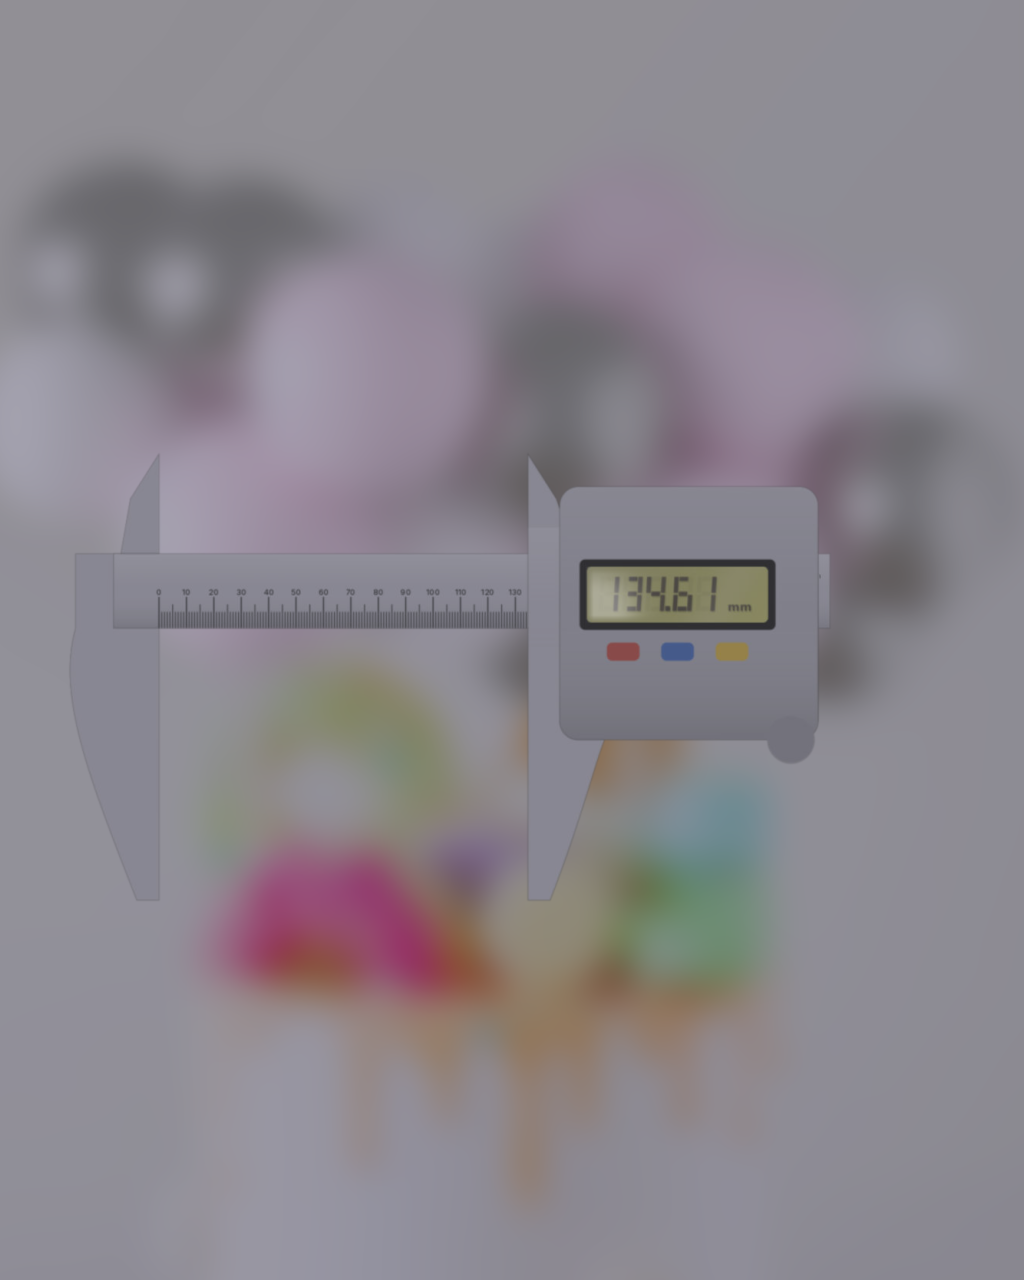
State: 134.61mm
